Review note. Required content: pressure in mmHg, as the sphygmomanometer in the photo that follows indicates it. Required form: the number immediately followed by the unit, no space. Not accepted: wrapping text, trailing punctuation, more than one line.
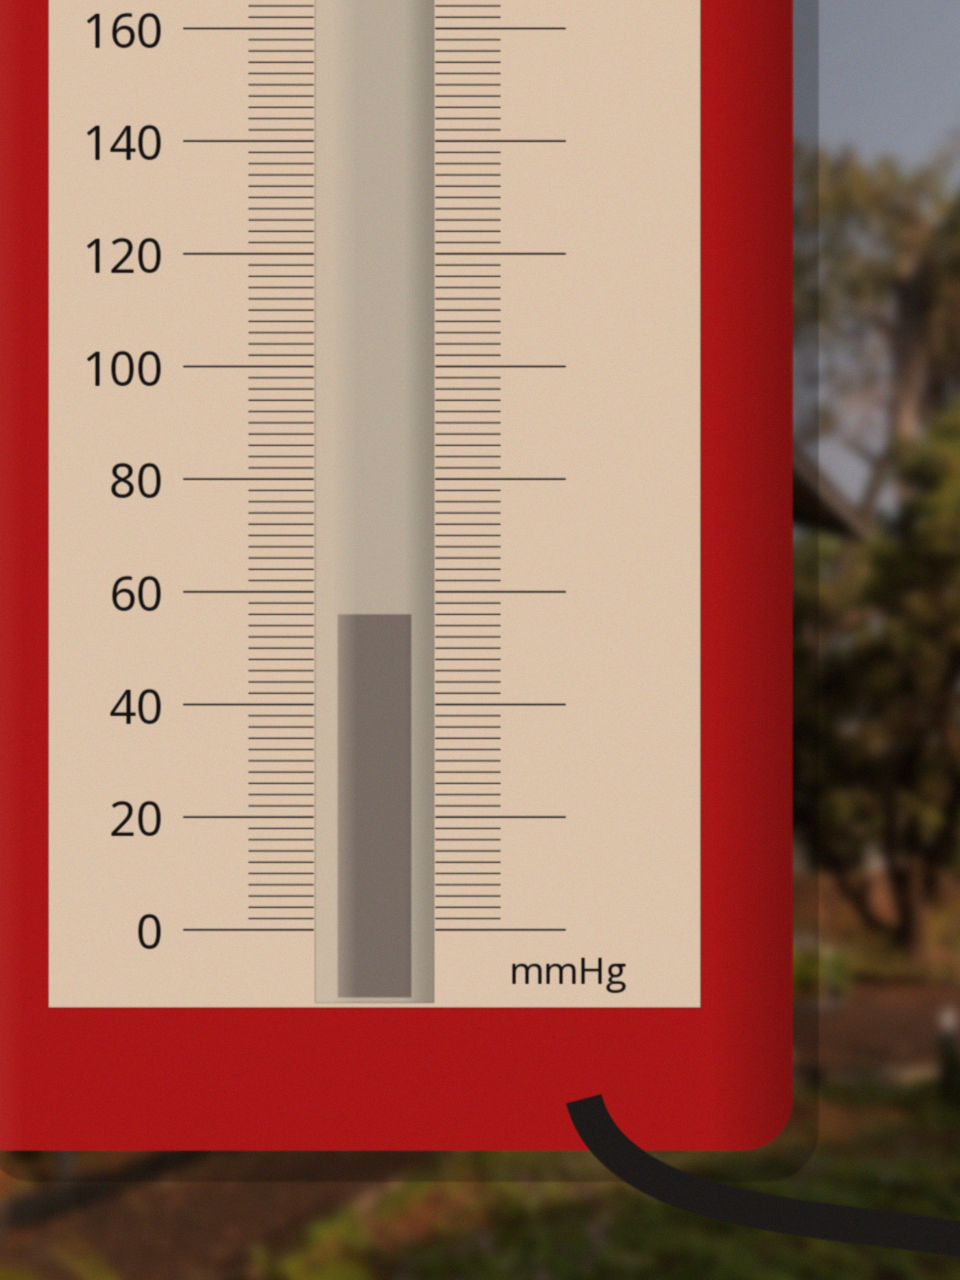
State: 56mmHg
